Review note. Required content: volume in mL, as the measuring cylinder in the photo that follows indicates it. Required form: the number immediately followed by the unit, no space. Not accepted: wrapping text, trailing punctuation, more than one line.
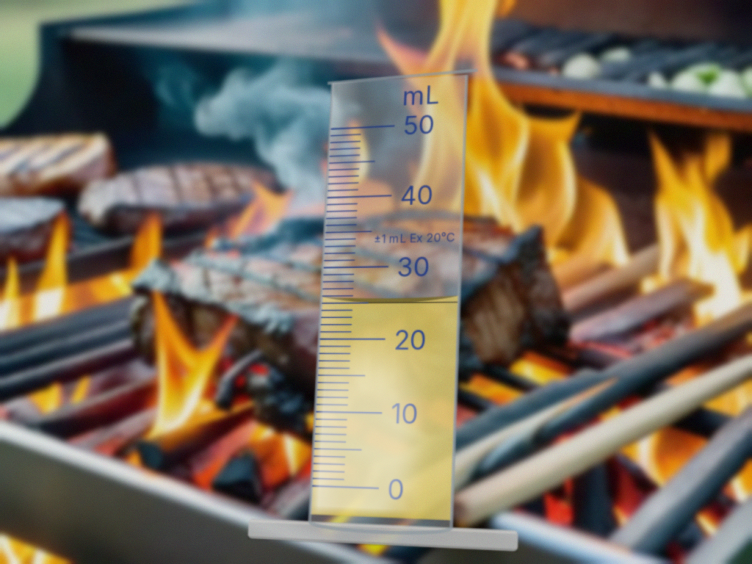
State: 25mL
